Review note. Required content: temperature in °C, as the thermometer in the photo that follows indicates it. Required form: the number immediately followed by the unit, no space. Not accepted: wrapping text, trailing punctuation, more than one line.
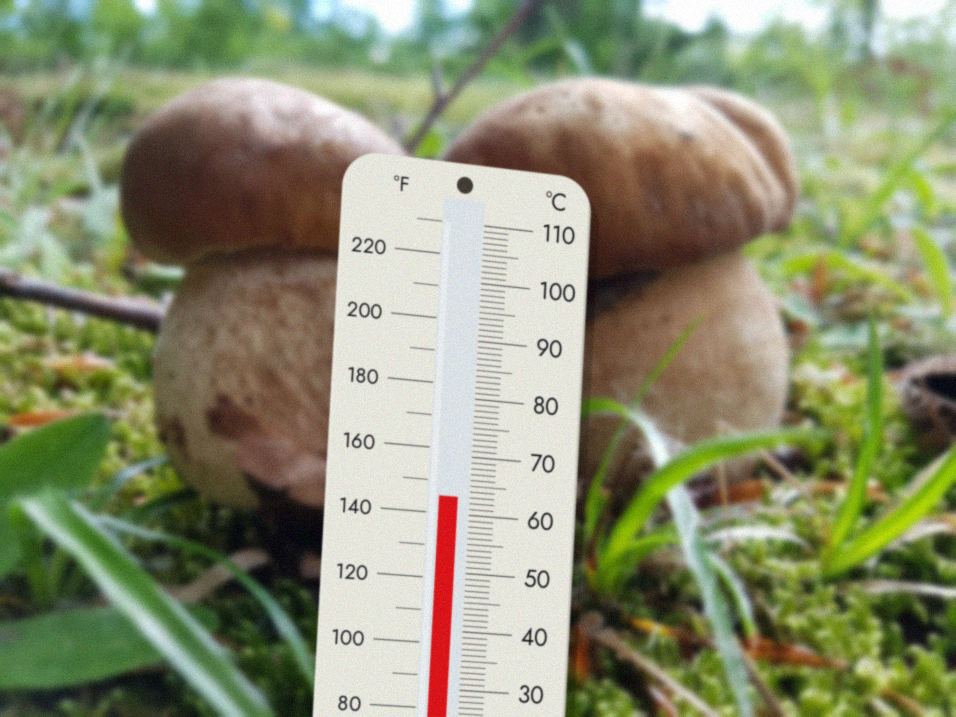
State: 63°C
